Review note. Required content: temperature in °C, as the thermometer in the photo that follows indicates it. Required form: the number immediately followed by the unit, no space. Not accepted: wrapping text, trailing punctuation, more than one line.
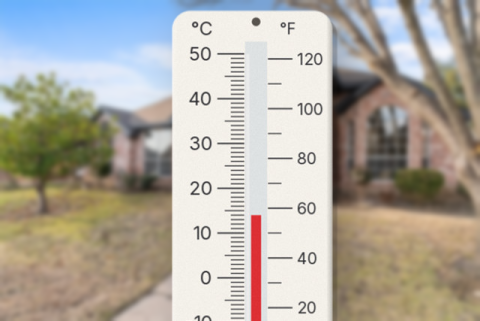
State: 14°C
